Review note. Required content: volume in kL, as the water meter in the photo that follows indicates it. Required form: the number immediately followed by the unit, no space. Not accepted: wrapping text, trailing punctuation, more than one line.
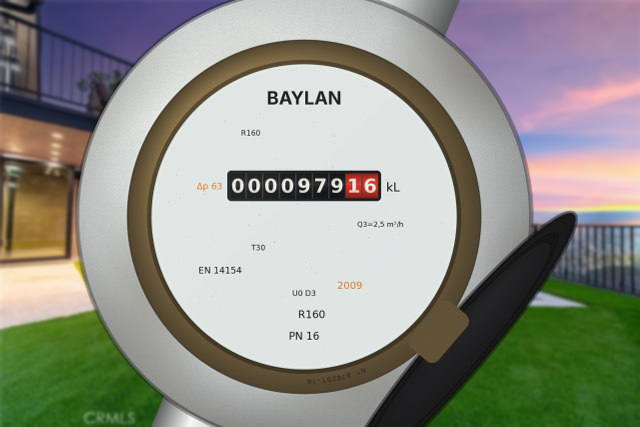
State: 979.16kL
